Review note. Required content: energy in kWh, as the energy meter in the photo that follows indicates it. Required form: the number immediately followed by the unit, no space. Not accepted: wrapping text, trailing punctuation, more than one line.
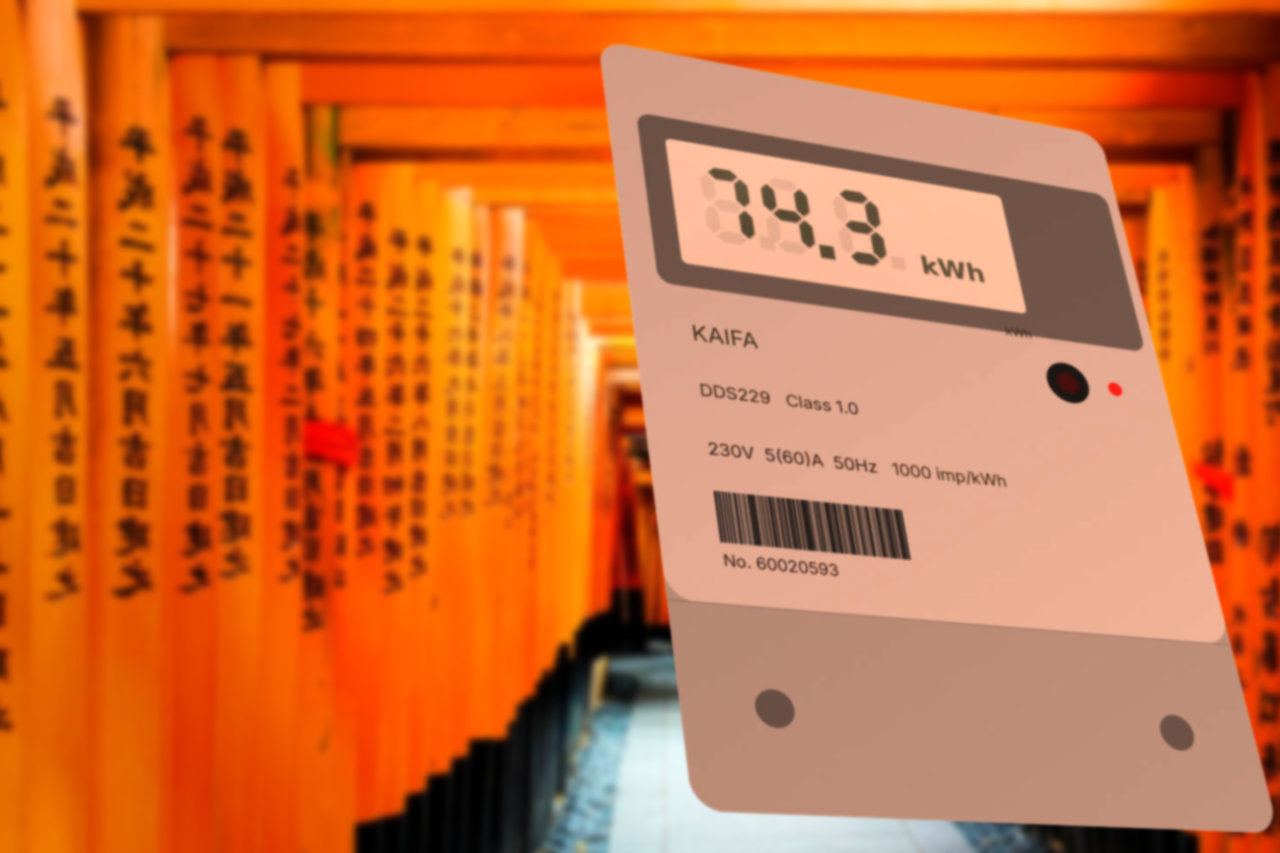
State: 74.3kWh
